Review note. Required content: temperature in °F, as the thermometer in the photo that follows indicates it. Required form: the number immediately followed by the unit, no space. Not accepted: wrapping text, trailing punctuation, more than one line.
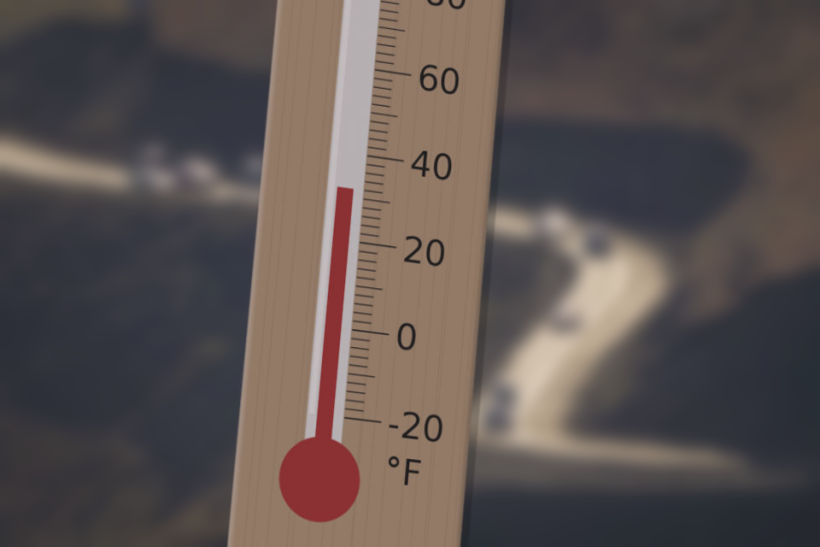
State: 32°F
